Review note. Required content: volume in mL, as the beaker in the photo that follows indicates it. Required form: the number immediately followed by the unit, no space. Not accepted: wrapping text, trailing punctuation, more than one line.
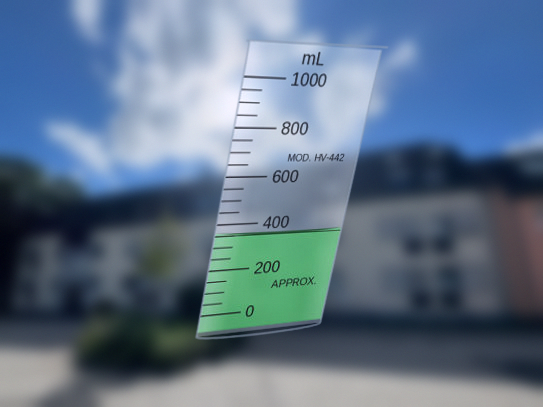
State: 350mL
